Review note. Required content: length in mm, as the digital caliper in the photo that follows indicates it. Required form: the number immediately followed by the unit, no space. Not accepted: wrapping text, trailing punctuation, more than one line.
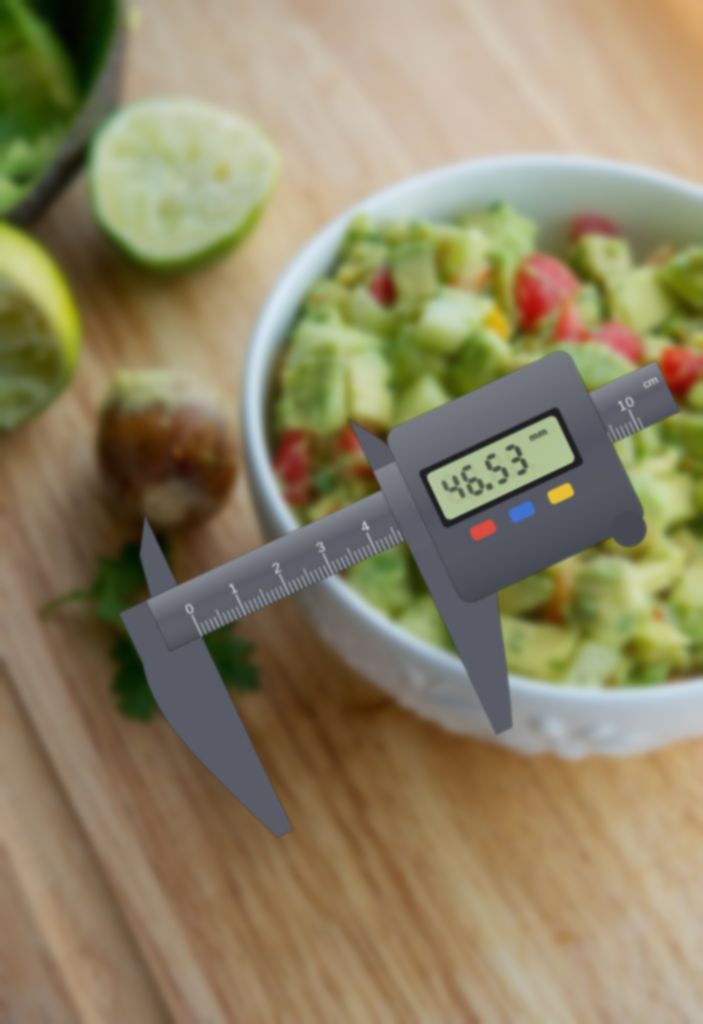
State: 46.53mm
